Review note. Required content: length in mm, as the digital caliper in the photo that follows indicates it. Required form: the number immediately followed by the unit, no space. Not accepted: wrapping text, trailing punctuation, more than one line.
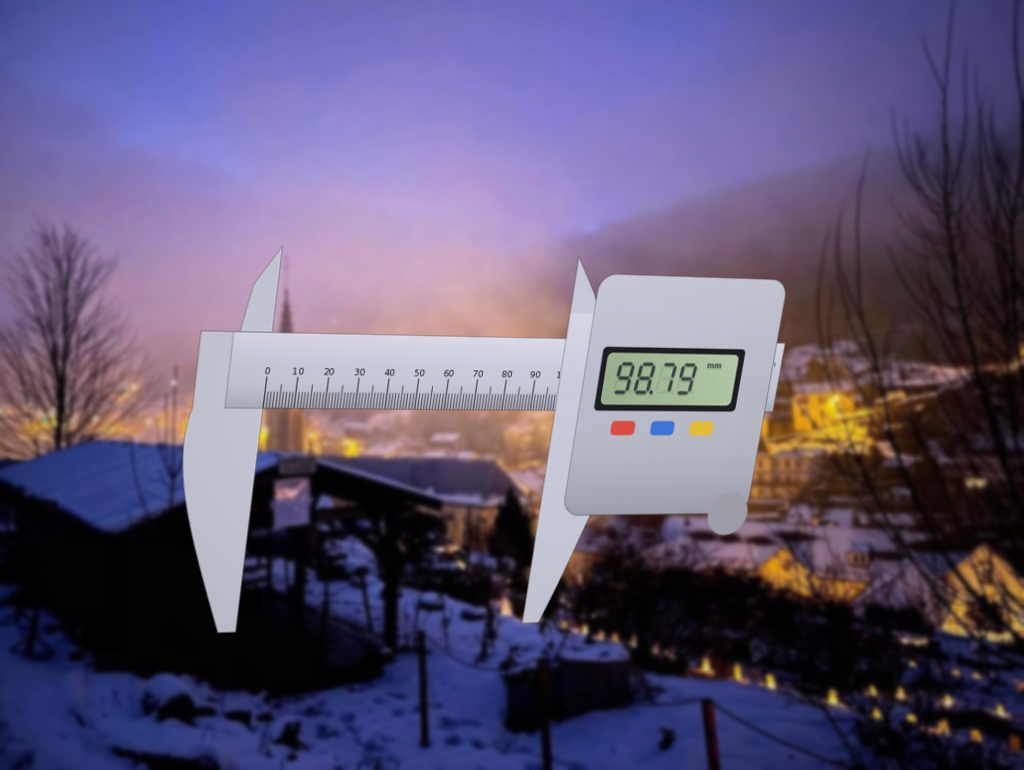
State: 98.79mm
